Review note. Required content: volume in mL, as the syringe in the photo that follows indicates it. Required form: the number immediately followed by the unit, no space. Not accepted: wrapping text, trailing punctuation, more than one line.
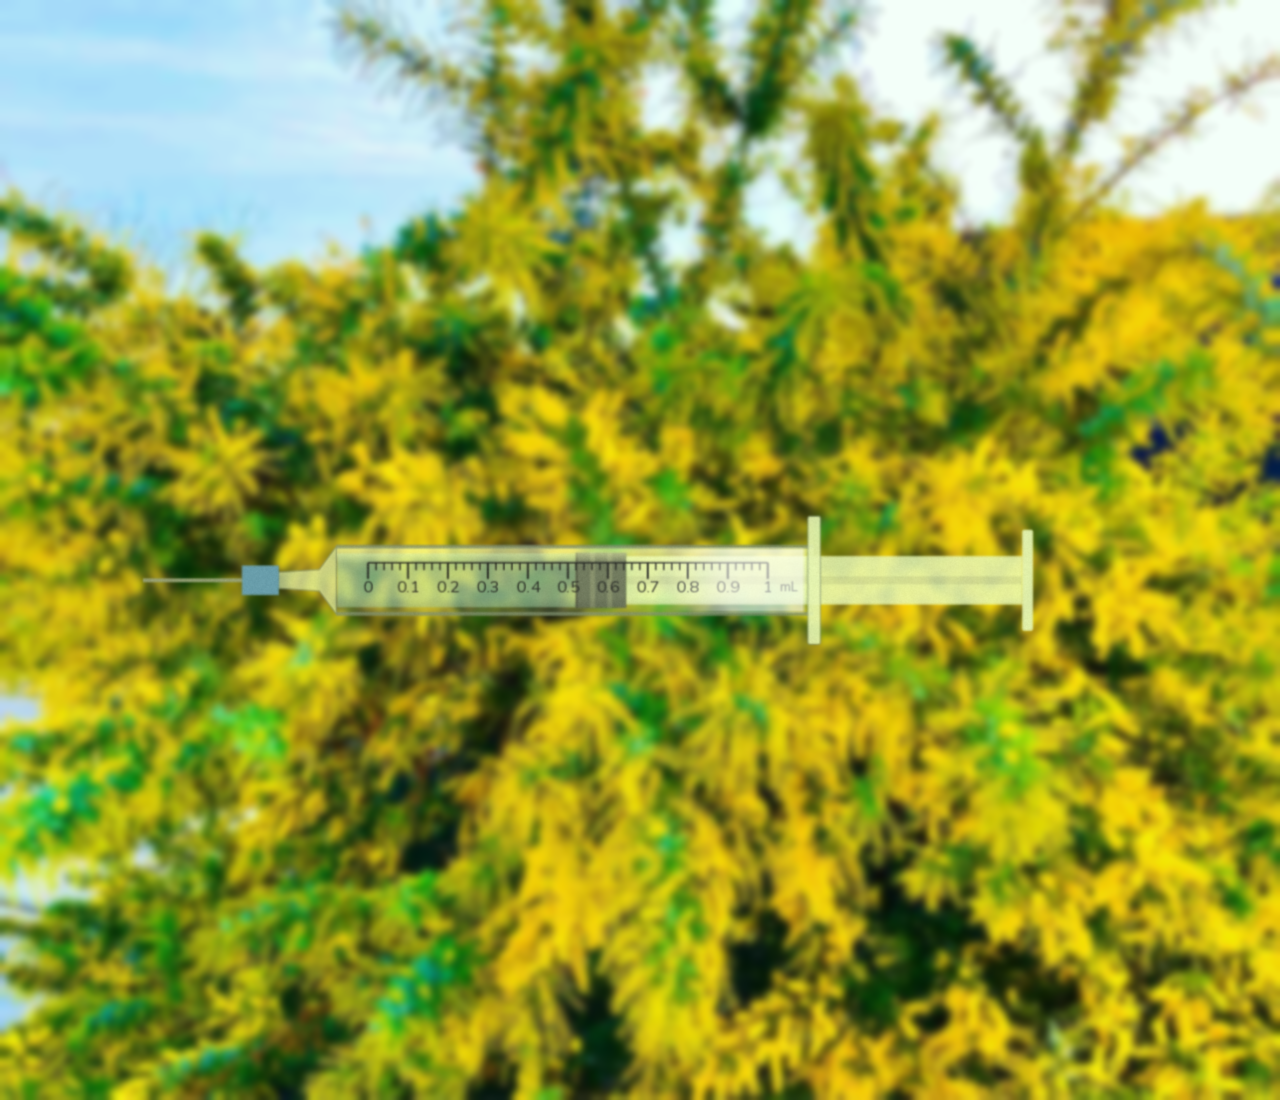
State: 0.52mL
